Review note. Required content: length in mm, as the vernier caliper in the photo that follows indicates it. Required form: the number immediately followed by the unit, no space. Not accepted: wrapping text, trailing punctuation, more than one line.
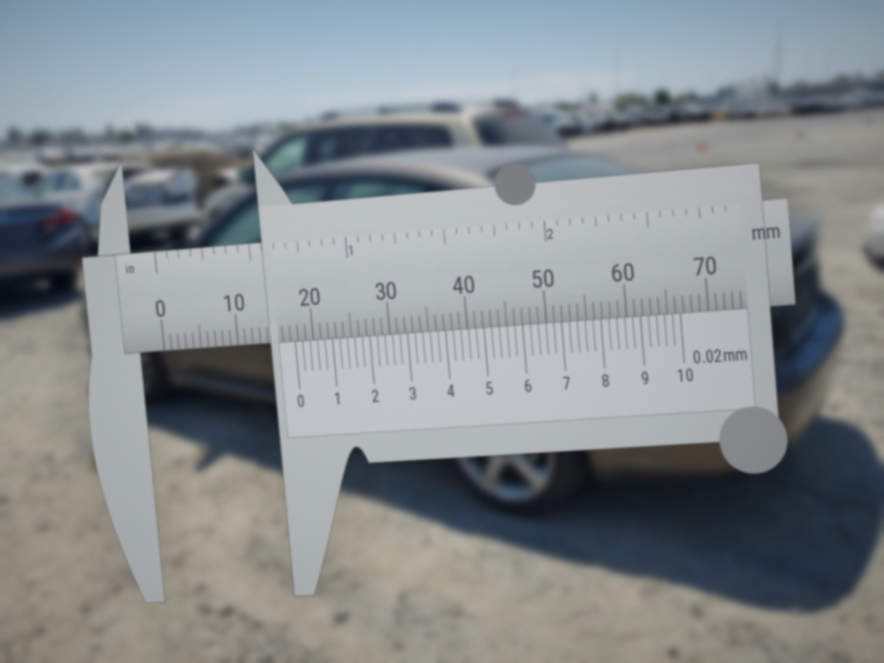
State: 17.6mm
